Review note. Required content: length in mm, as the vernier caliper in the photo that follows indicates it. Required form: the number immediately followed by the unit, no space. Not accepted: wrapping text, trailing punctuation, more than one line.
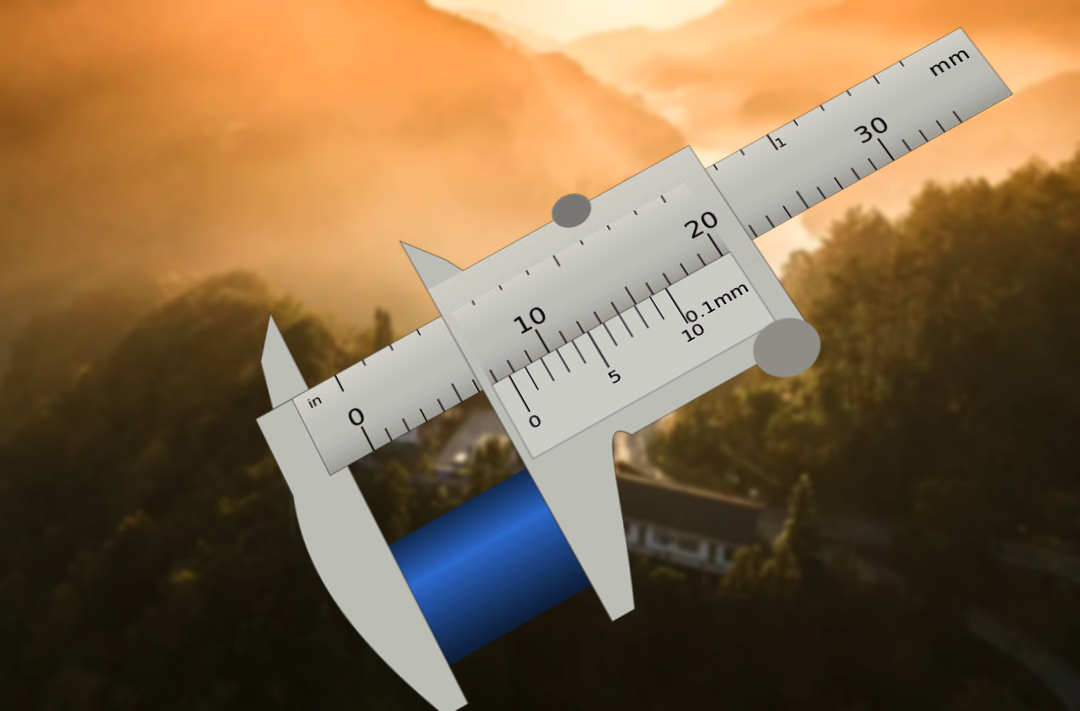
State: 7.7mm
